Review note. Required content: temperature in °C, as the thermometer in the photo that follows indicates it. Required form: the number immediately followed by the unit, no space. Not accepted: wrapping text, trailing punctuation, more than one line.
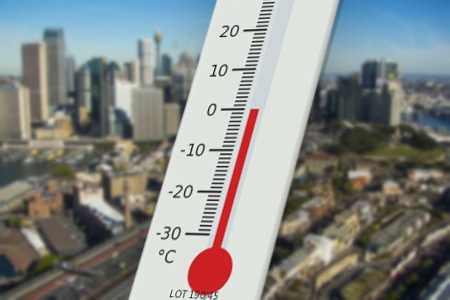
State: 0°C
